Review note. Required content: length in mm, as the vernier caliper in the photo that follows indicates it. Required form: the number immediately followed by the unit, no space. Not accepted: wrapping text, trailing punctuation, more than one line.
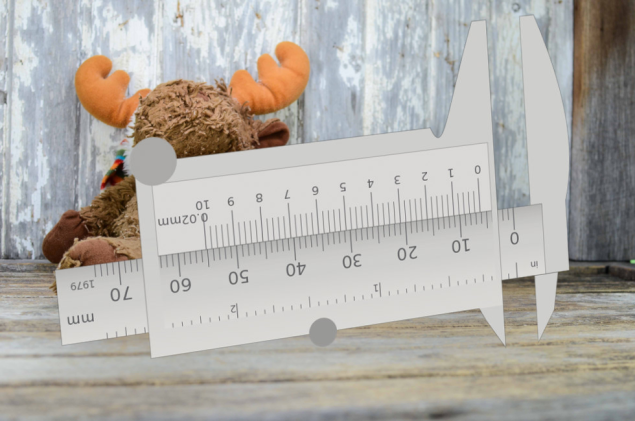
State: 6.2mm
